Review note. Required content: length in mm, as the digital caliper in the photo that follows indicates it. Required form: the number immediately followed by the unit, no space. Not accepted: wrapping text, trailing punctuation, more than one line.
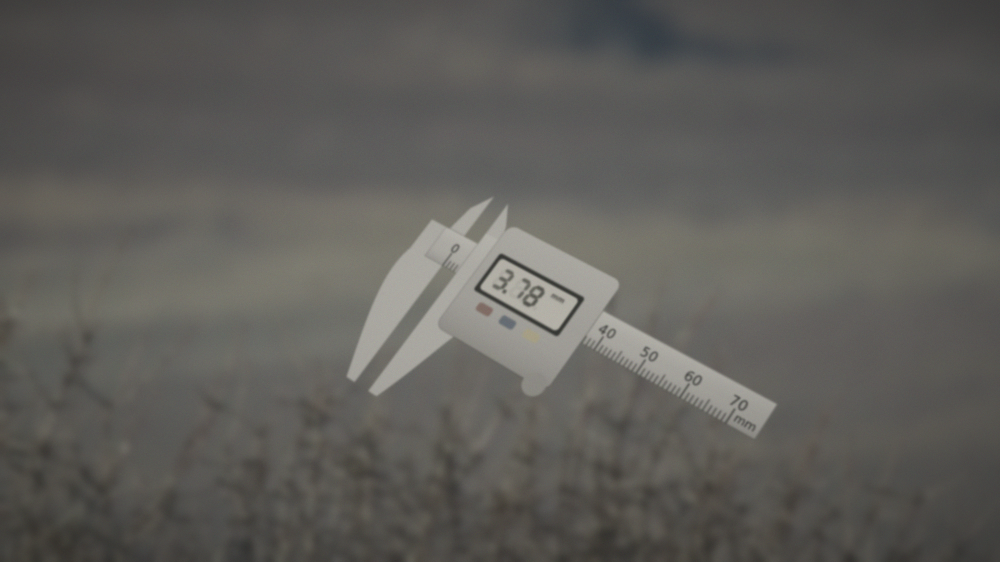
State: 3.78mm
